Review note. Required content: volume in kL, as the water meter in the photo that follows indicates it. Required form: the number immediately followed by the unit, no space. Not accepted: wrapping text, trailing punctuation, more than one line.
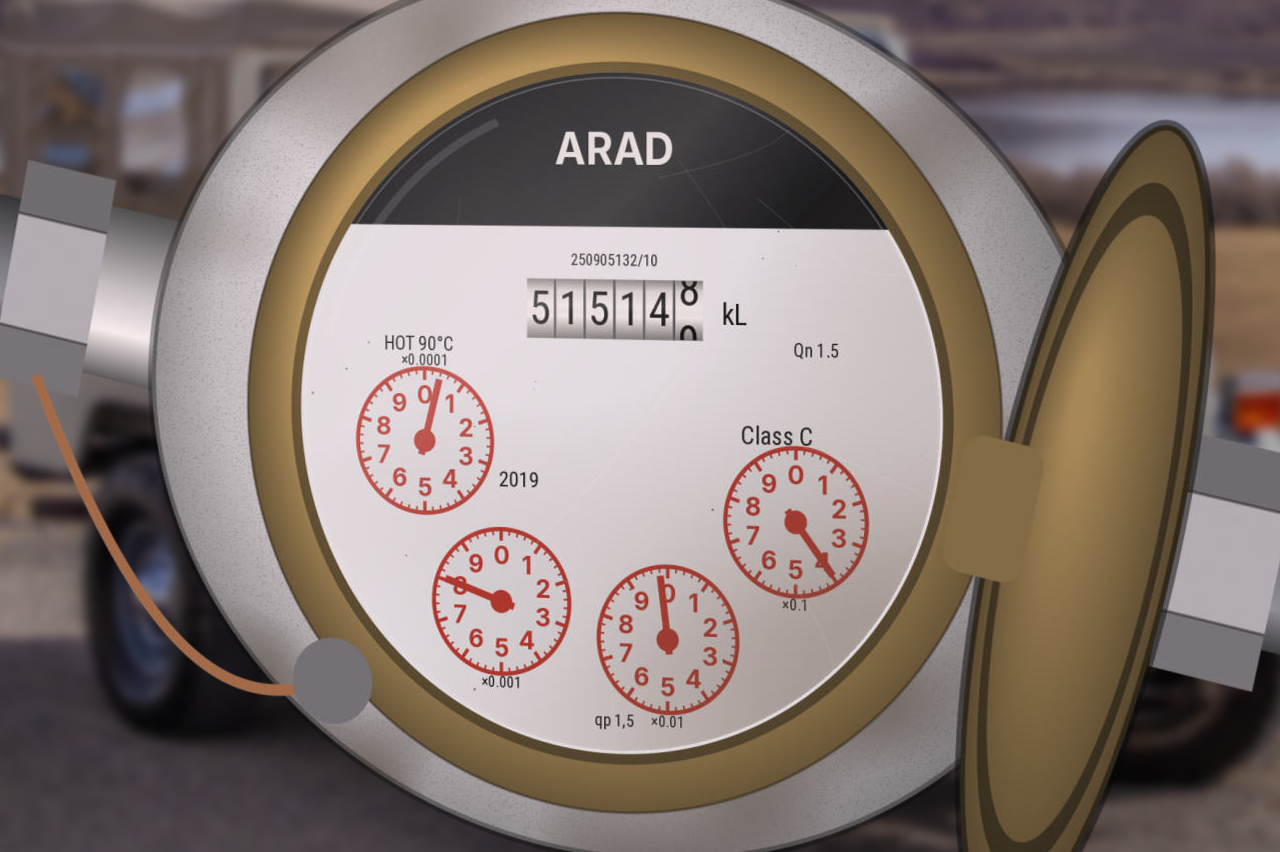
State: 515148.3980kL
